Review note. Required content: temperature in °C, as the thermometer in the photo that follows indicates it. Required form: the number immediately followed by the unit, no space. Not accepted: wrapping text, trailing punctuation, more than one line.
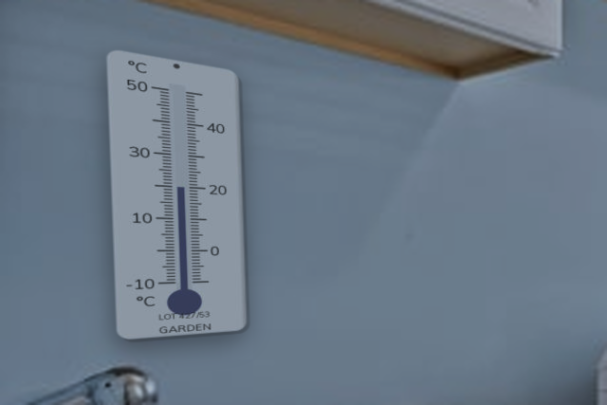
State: 20°C
